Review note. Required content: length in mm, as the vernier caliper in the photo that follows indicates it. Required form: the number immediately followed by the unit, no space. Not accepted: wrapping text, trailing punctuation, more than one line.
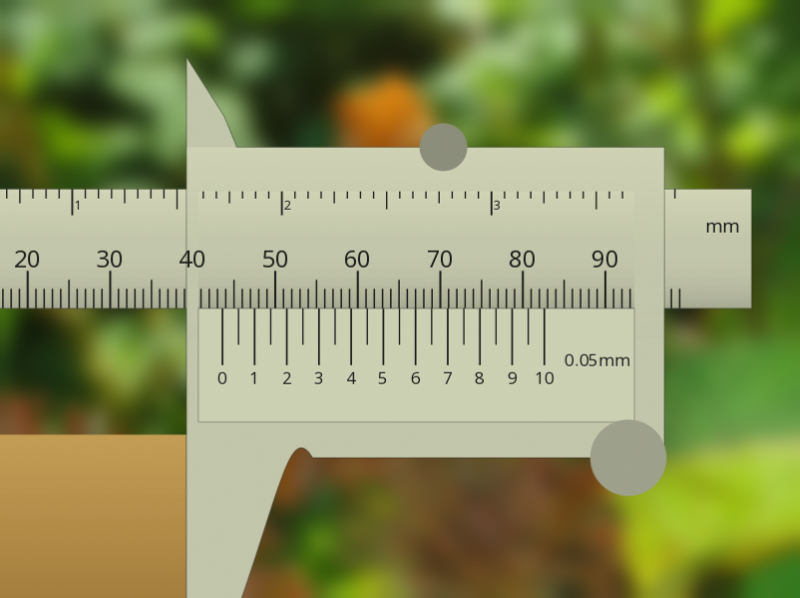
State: 43.6mm
